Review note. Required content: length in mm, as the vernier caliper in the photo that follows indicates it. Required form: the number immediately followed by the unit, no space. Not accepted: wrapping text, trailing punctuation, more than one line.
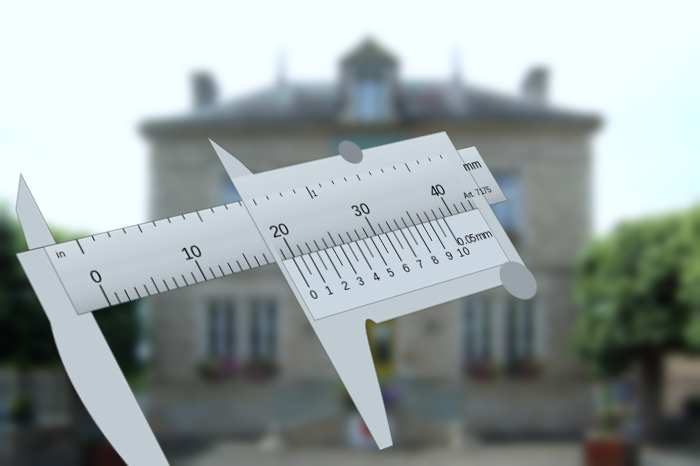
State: 19.8mm
